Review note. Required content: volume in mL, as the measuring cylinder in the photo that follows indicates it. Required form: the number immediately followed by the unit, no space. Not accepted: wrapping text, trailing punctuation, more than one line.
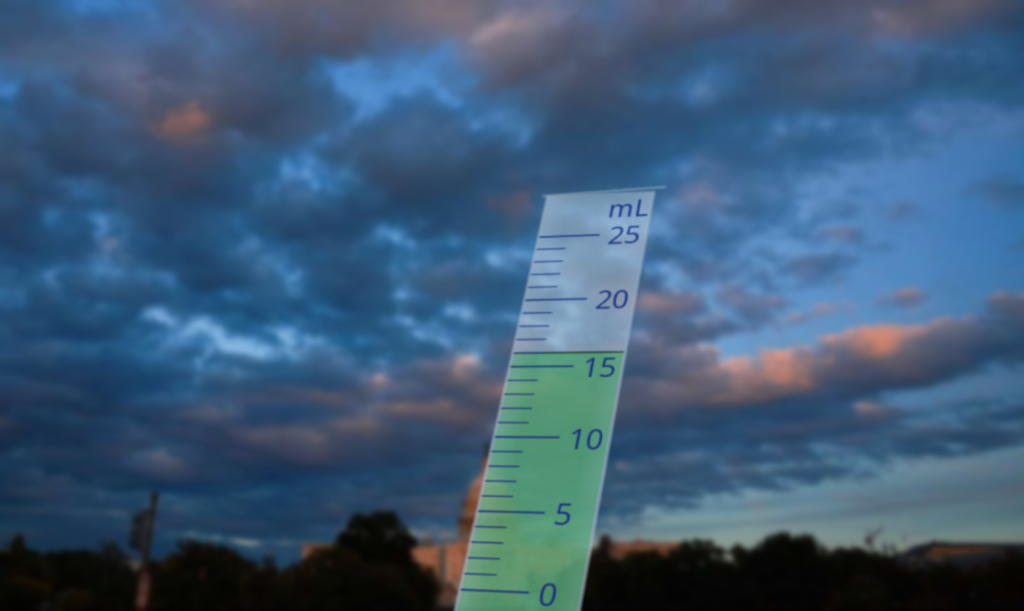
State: 16mL
